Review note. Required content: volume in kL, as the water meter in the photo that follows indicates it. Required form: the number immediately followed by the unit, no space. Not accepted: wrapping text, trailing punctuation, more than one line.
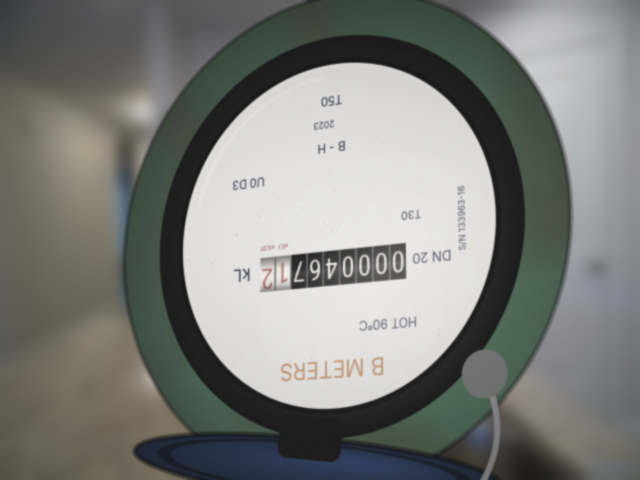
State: 467.12kL
